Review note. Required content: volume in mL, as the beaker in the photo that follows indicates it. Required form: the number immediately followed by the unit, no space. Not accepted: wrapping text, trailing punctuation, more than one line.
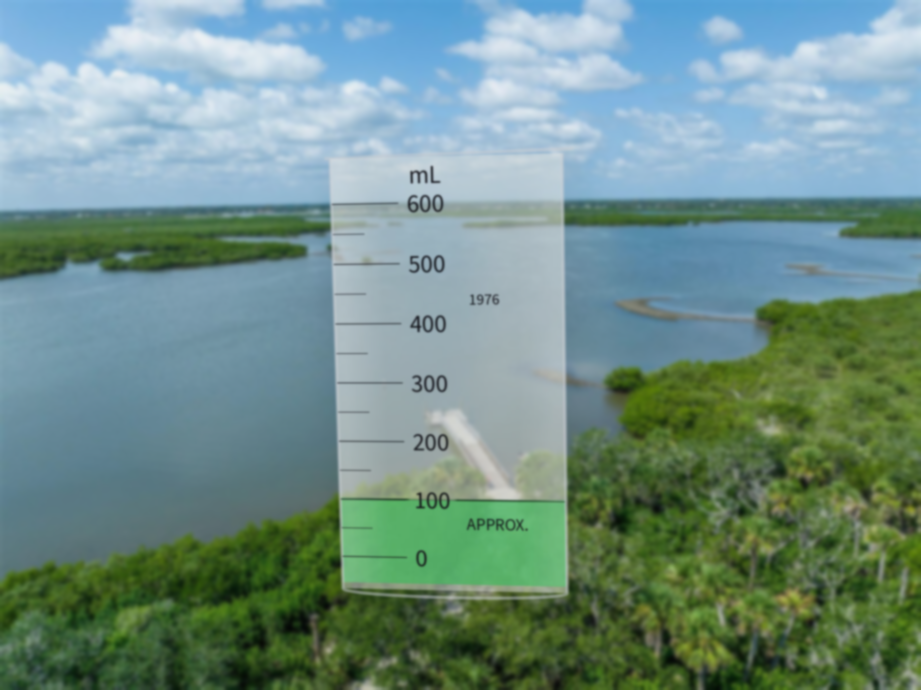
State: 100mL
